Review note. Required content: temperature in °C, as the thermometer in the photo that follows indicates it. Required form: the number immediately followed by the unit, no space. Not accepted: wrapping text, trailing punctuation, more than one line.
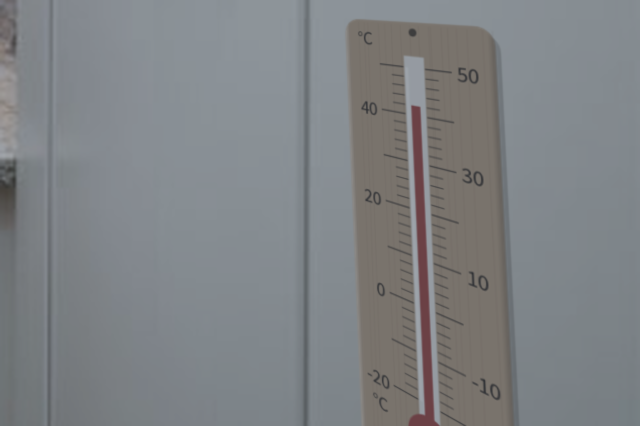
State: 42°C
